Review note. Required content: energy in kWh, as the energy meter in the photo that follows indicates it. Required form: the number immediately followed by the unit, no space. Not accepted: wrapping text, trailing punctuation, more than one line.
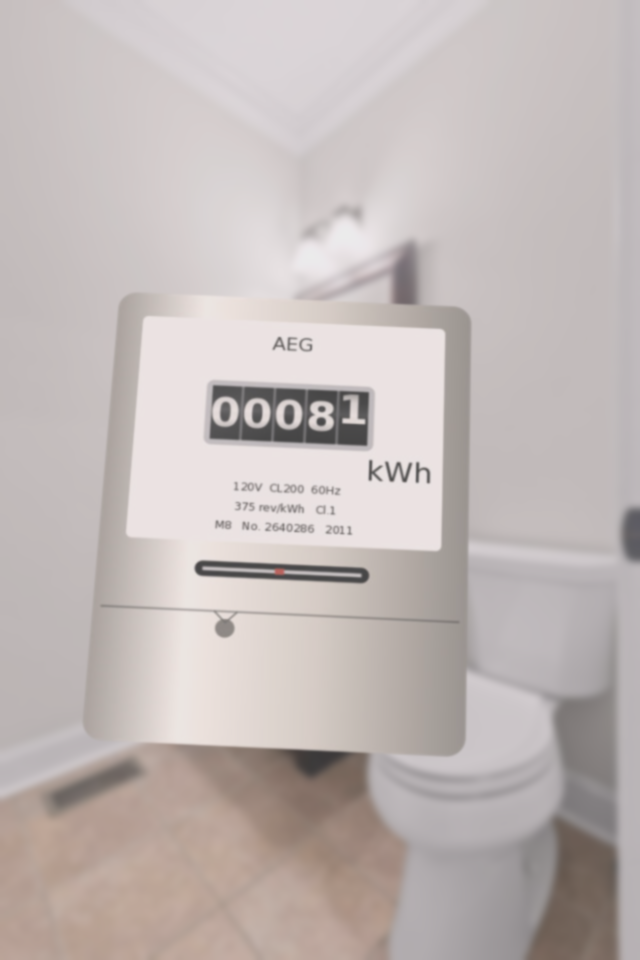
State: 81kWh
